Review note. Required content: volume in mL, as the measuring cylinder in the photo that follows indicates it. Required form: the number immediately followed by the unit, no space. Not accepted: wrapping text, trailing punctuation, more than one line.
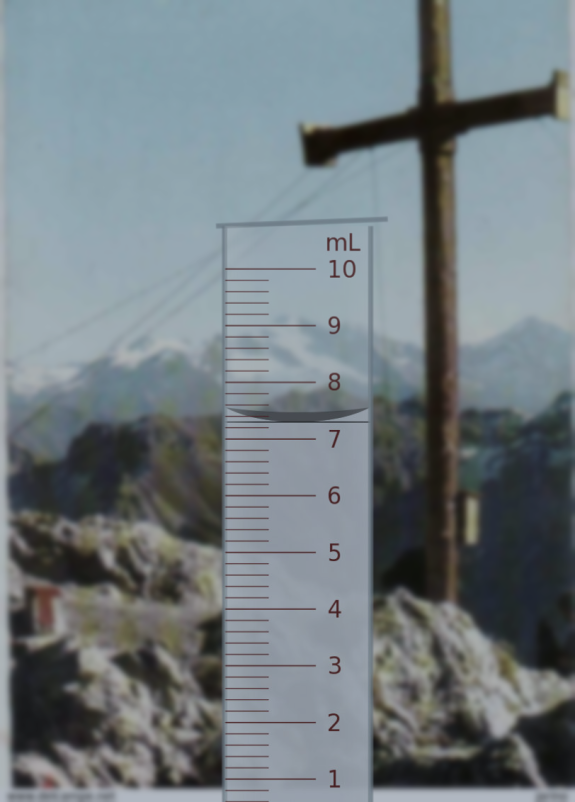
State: 7.3mL
